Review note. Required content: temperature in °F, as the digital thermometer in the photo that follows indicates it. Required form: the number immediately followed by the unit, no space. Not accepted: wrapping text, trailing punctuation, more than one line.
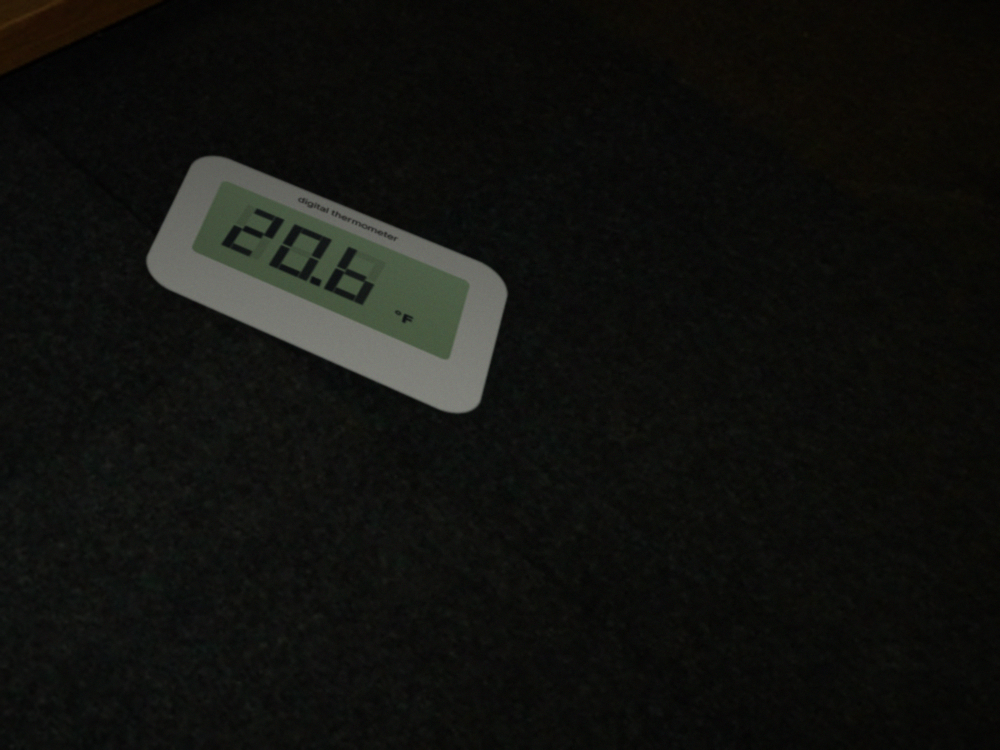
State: 20.6°F
